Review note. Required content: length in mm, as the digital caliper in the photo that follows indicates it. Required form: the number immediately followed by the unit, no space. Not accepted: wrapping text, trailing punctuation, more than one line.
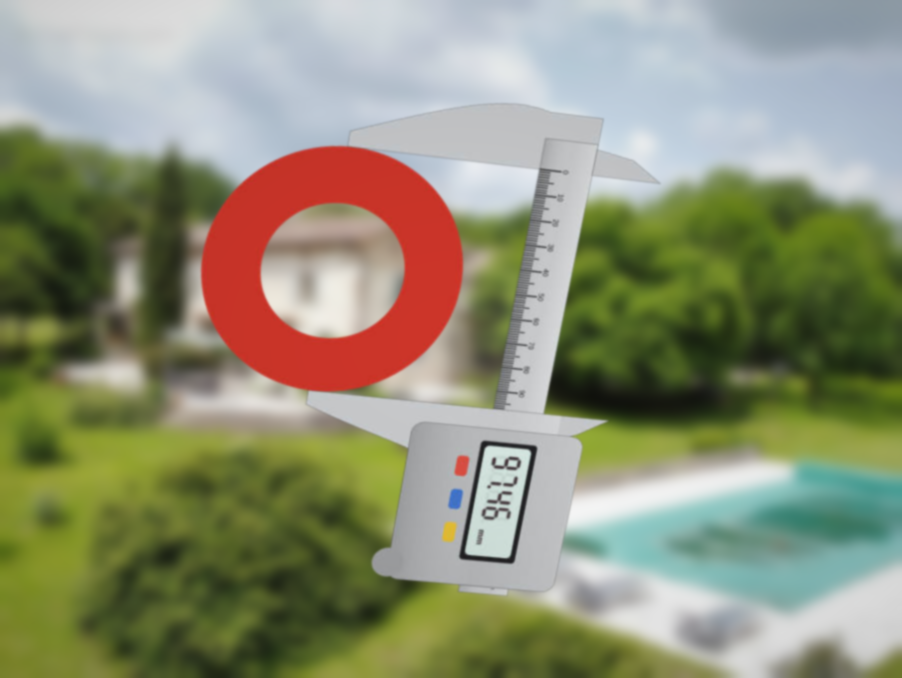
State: 97.46mm
